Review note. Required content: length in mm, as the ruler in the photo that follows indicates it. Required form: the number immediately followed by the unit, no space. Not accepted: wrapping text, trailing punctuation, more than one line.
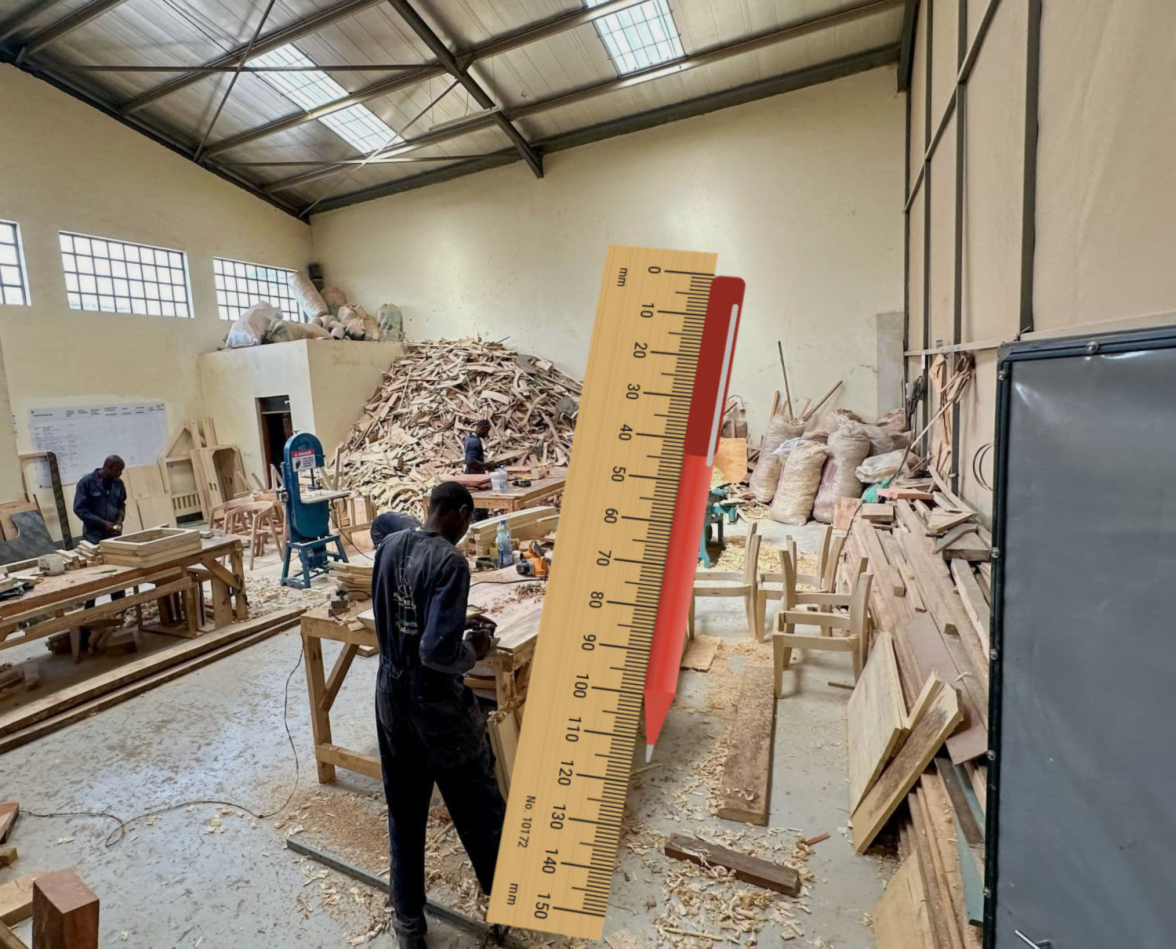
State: 115mm
